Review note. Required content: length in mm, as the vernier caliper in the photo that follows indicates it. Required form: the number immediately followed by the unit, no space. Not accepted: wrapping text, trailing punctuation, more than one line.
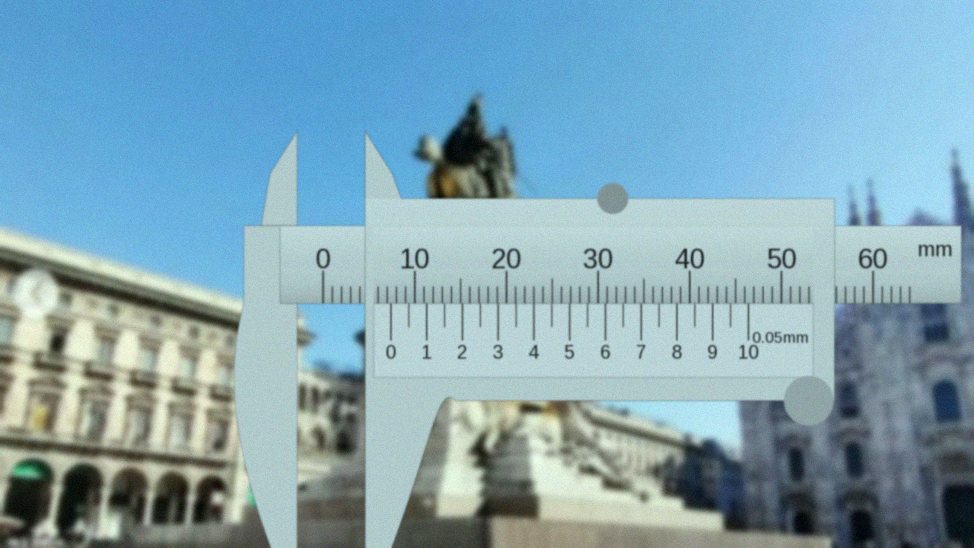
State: 7.4mm
